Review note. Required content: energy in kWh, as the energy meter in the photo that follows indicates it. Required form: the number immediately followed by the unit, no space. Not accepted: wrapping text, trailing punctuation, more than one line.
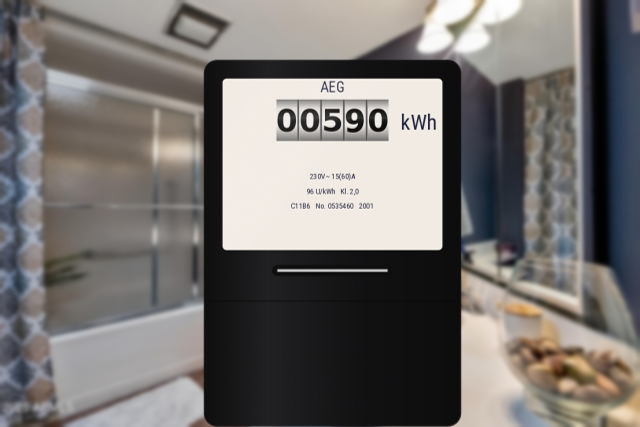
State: 590kWh
